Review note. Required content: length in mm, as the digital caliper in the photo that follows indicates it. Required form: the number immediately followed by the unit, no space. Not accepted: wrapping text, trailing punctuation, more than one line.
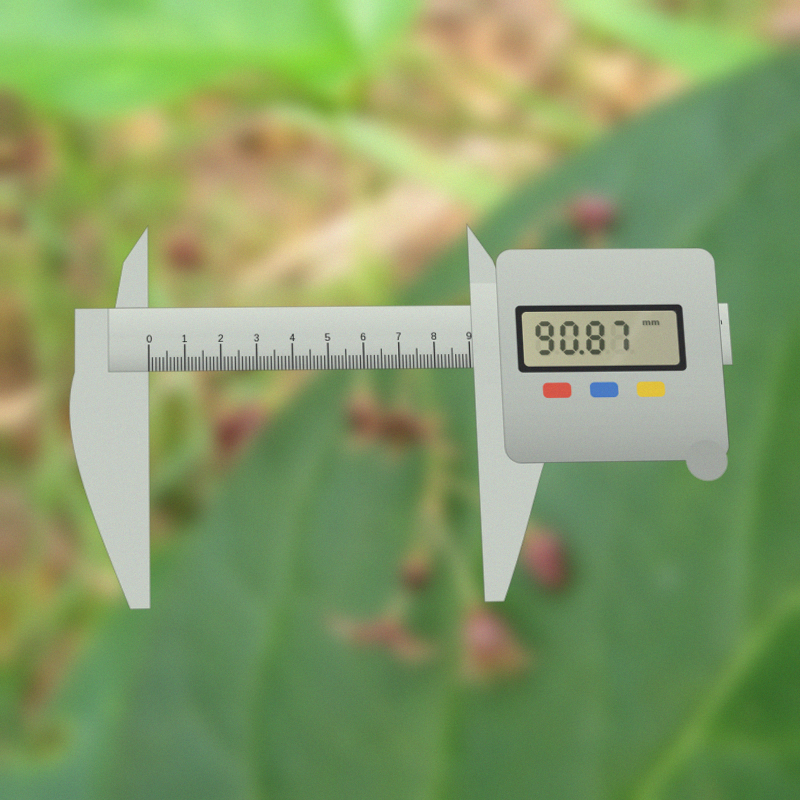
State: 90.87mm
